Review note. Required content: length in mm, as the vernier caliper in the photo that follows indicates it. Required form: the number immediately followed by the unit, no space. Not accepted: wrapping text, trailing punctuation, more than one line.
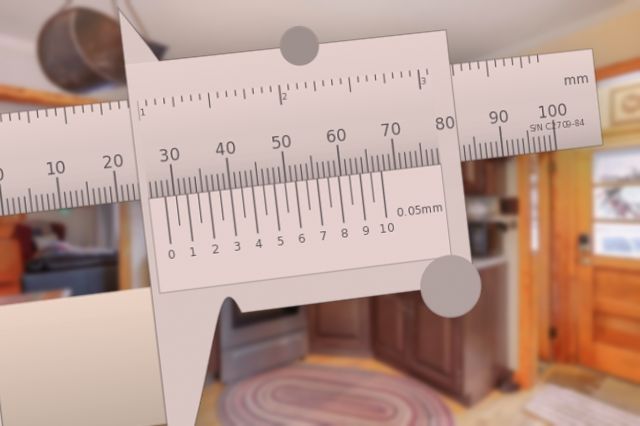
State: 28.4mm
